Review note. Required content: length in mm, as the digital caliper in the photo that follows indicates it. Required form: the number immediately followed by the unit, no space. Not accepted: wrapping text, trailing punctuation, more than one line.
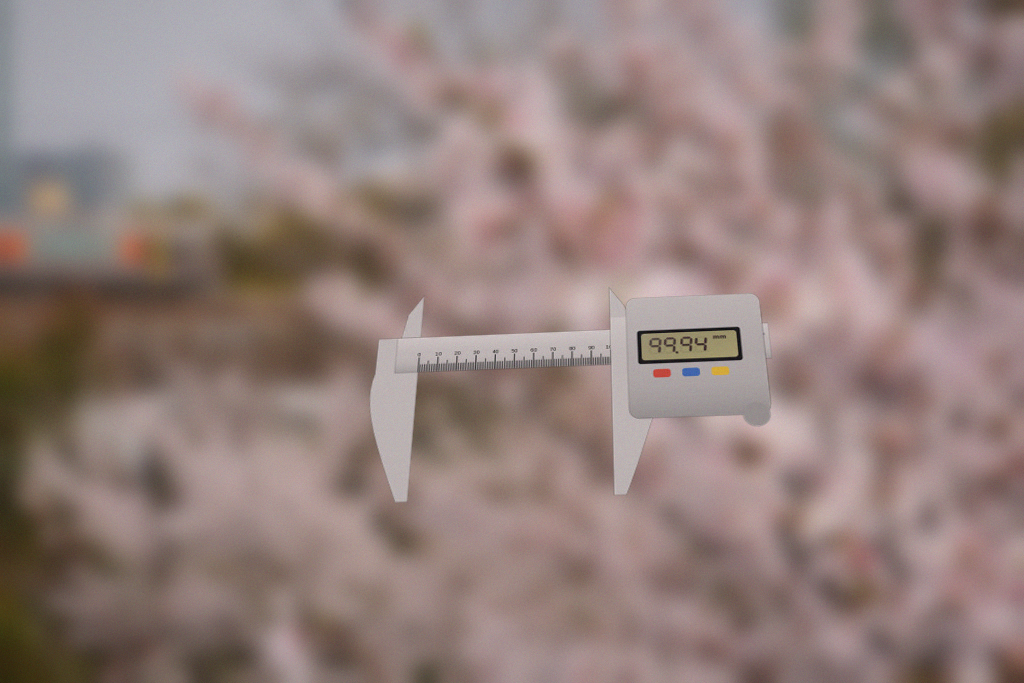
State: 99.94mm
